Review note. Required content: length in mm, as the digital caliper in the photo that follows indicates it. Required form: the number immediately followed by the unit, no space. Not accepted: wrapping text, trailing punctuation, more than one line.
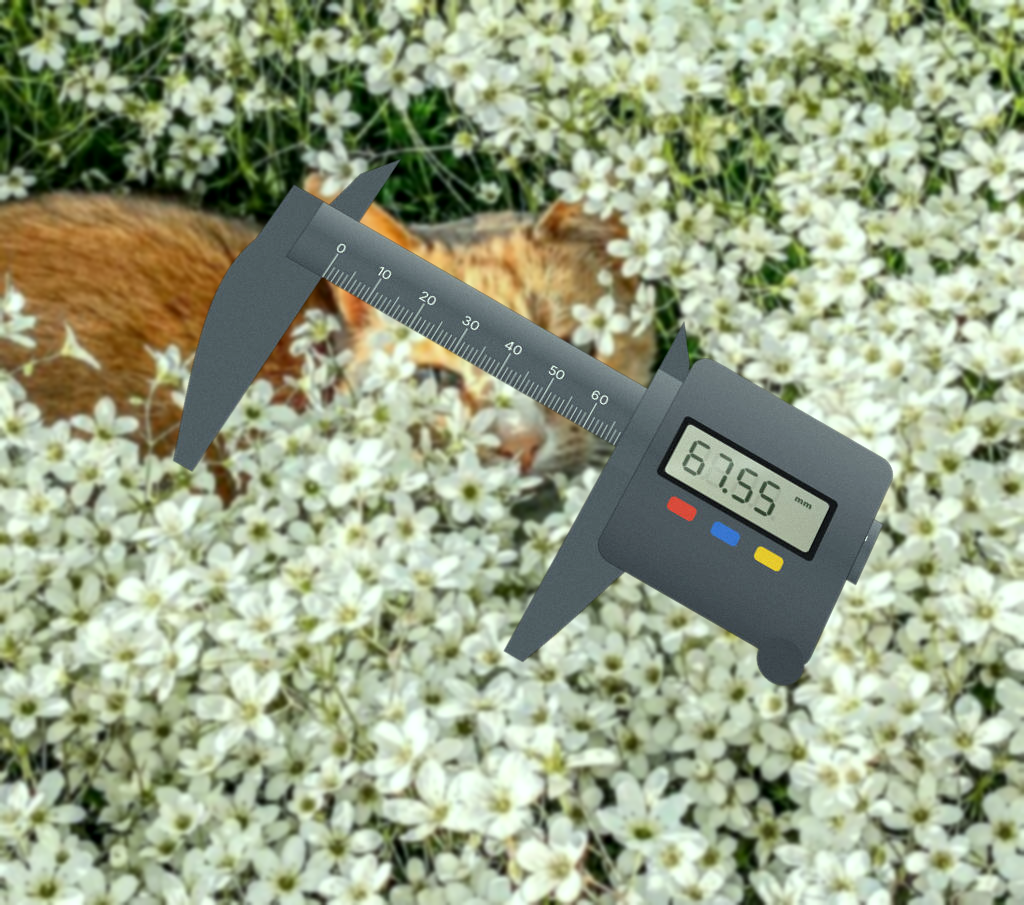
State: 67.55mm
